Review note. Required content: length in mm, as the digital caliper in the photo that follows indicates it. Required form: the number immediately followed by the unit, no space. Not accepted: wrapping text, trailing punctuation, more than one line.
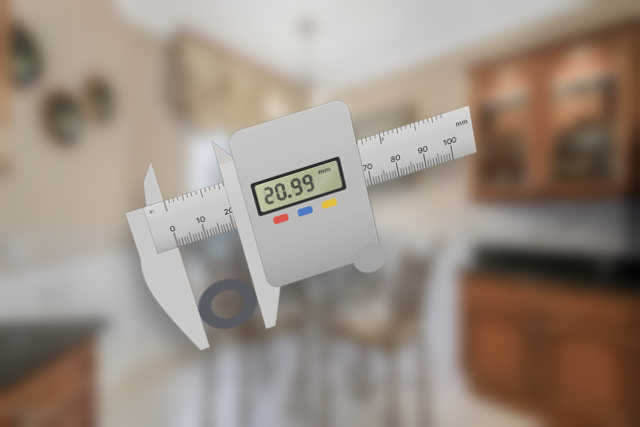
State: 20.99mm
